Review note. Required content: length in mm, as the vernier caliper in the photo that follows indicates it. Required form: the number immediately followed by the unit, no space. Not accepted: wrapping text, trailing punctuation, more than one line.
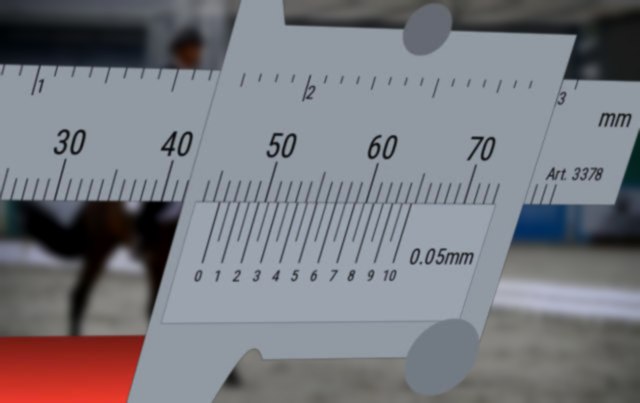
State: 45.6mm
